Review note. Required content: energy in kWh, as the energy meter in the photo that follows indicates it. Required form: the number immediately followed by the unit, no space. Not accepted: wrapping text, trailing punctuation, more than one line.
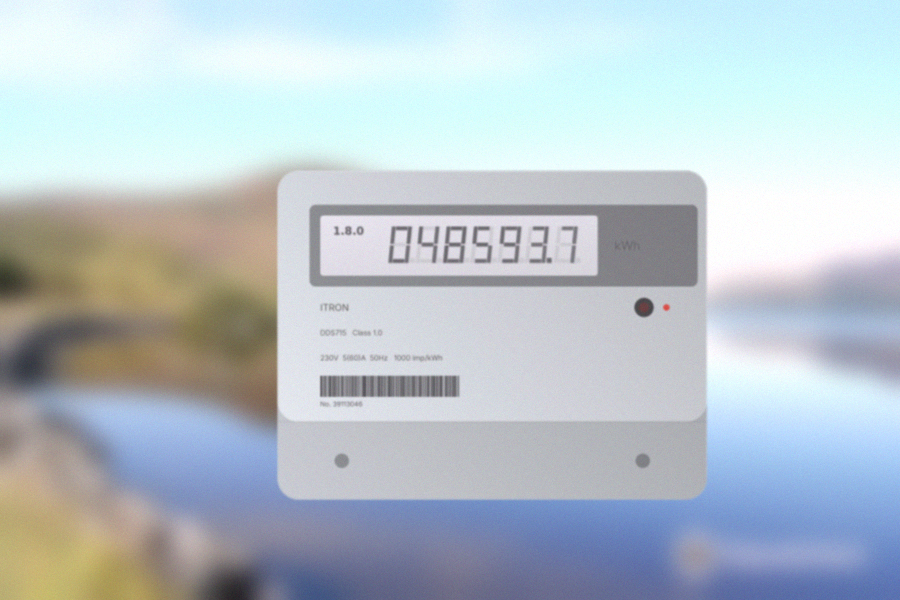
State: 48593.7kWh
